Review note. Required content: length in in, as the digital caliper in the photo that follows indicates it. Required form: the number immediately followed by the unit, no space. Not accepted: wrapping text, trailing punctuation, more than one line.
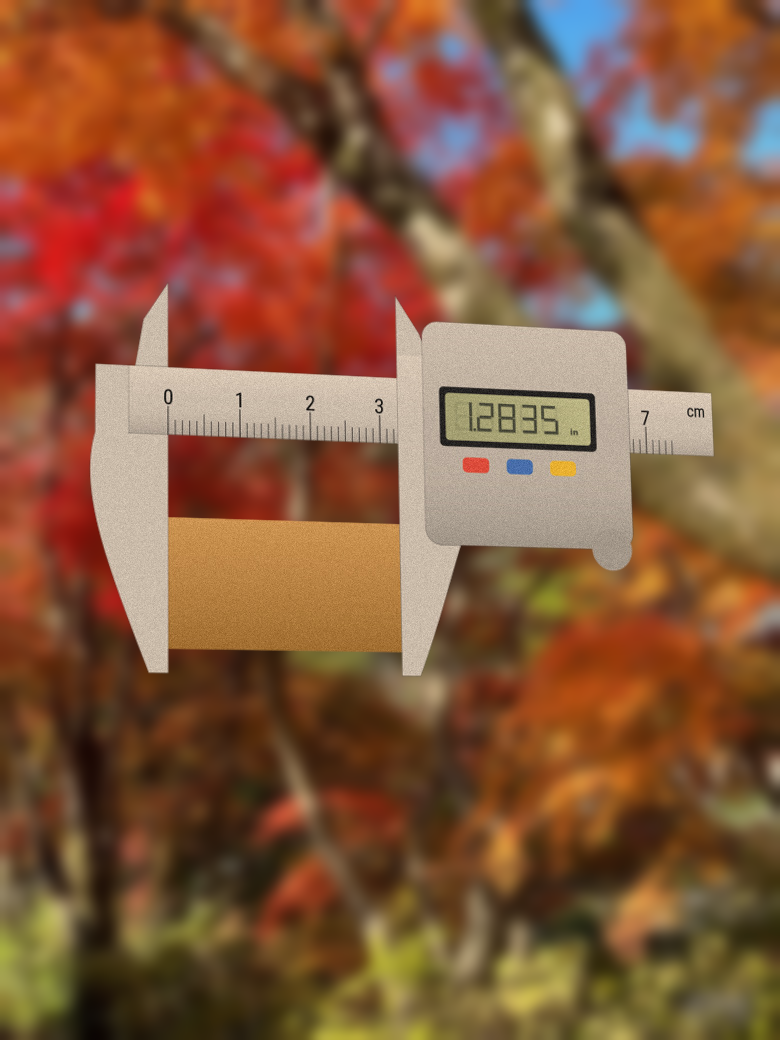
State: 1.2835in
